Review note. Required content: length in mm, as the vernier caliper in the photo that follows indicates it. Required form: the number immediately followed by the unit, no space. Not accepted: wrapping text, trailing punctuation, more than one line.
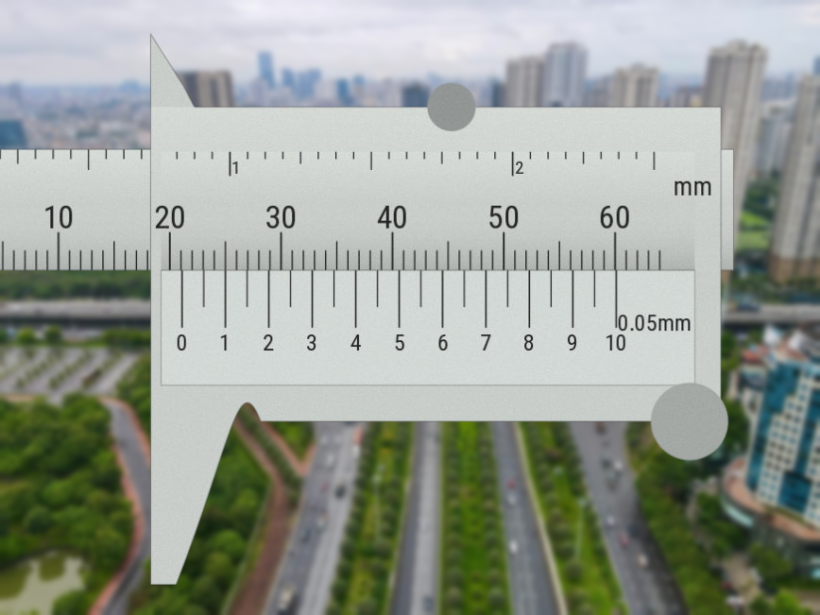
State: 21.1mm
